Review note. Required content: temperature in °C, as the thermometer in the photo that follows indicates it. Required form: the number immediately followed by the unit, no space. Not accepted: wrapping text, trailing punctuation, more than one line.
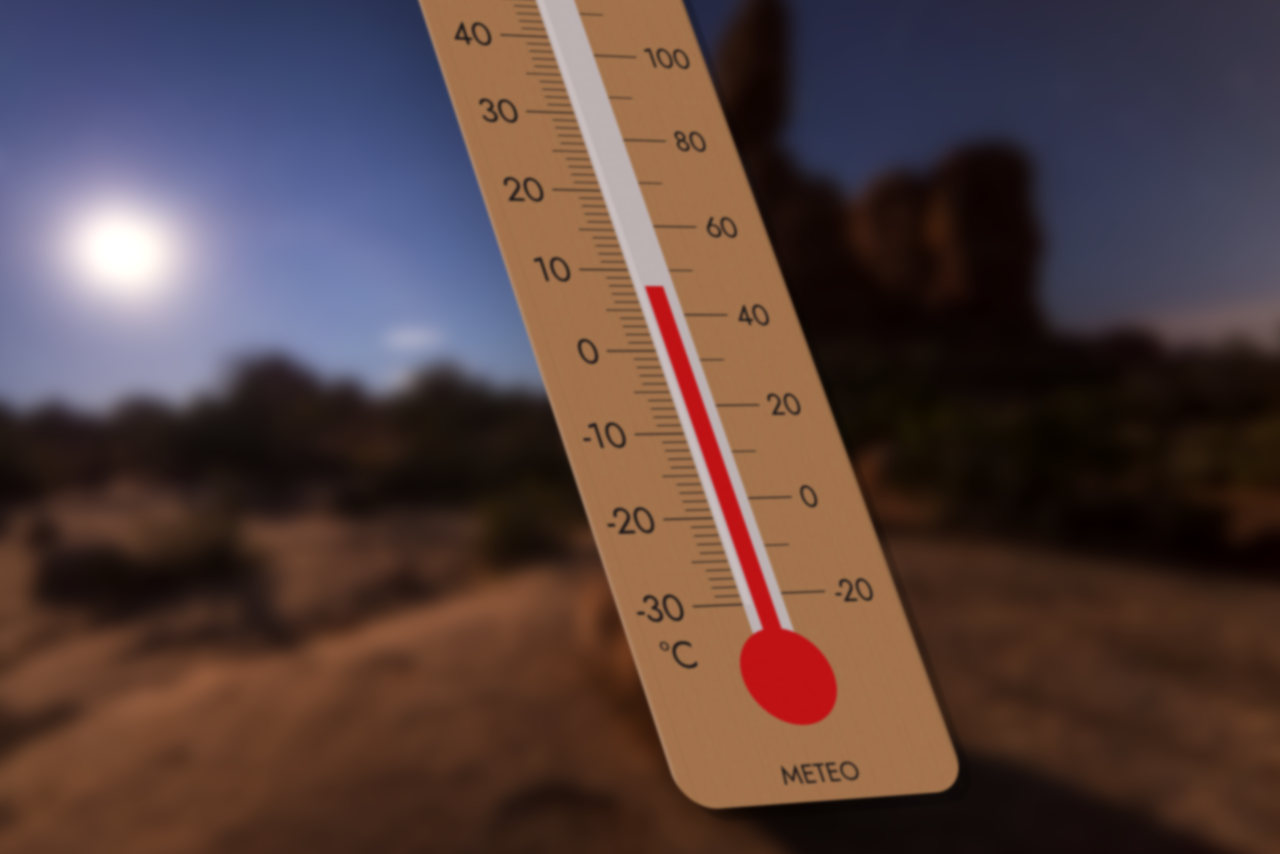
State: 8°C
